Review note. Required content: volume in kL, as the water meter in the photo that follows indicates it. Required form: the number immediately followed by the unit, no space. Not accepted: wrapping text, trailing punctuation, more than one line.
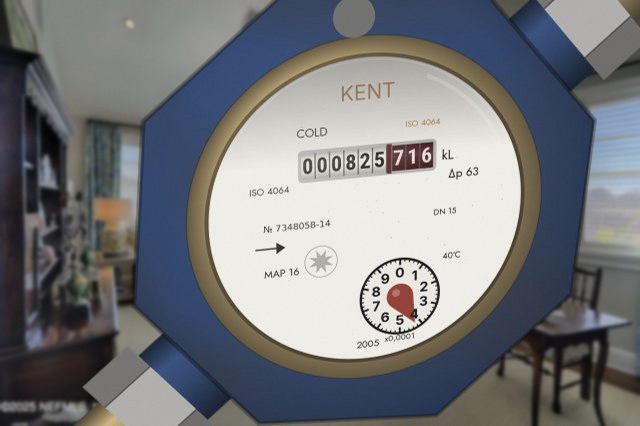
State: 825.7164kL
